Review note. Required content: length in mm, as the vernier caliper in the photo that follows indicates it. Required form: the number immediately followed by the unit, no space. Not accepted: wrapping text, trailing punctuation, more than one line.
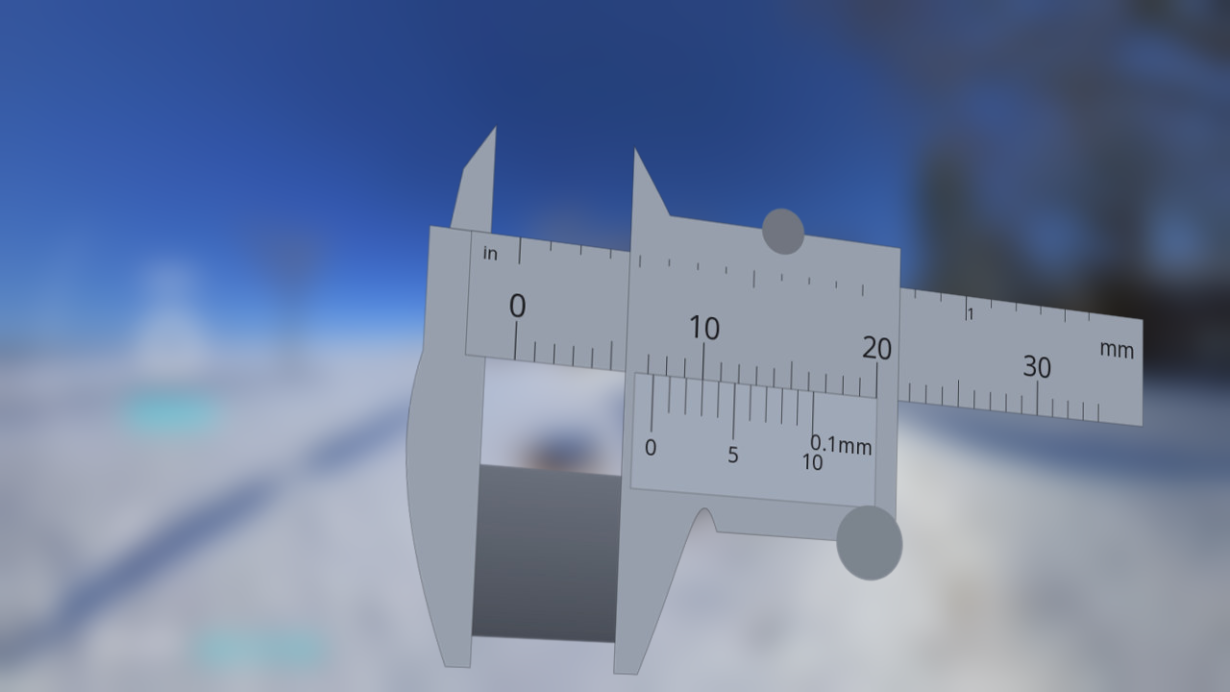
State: 7.3mm
